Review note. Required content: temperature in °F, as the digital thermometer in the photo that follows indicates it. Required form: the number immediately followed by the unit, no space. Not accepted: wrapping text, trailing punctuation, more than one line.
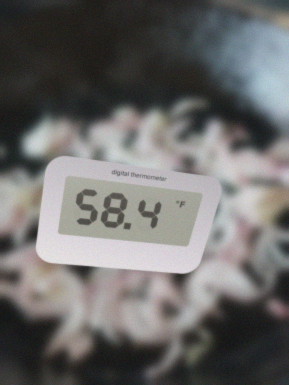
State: 58.4°F
